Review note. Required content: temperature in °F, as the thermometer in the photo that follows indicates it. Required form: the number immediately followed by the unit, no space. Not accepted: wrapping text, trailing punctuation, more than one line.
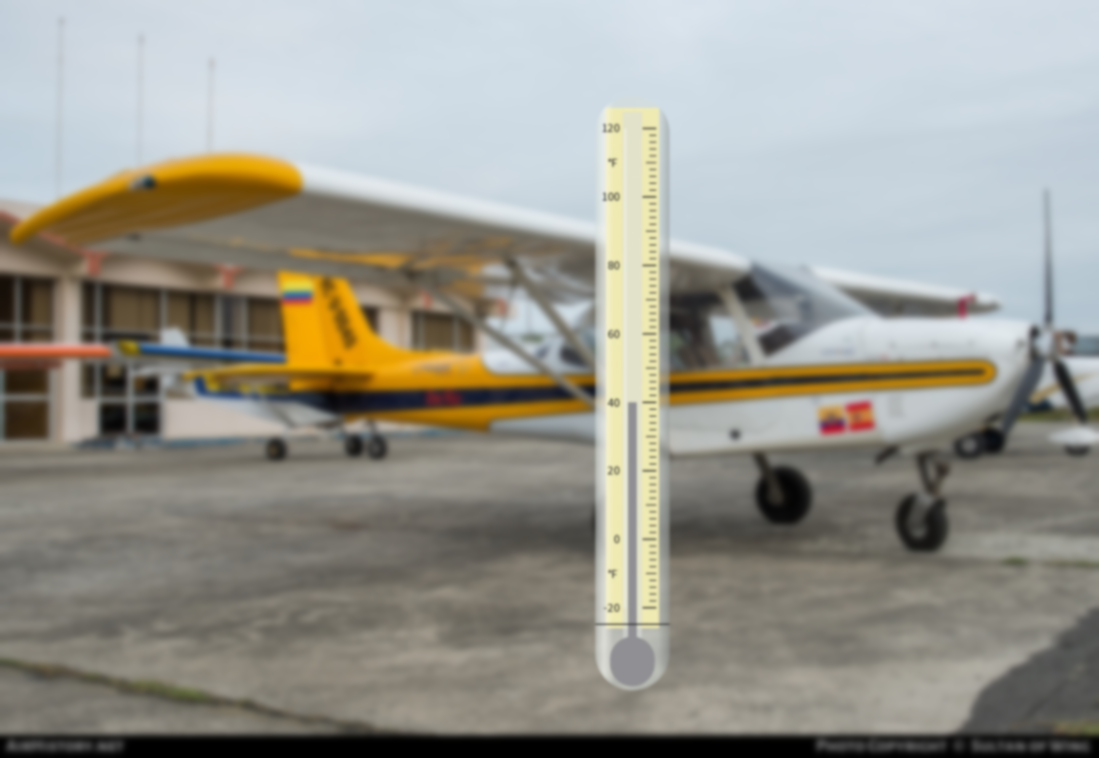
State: 40°F
